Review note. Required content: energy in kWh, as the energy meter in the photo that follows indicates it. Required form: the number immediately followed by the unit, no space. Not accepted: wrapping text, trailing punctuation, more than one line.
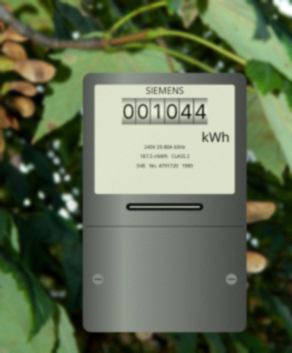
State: 1044kWh
